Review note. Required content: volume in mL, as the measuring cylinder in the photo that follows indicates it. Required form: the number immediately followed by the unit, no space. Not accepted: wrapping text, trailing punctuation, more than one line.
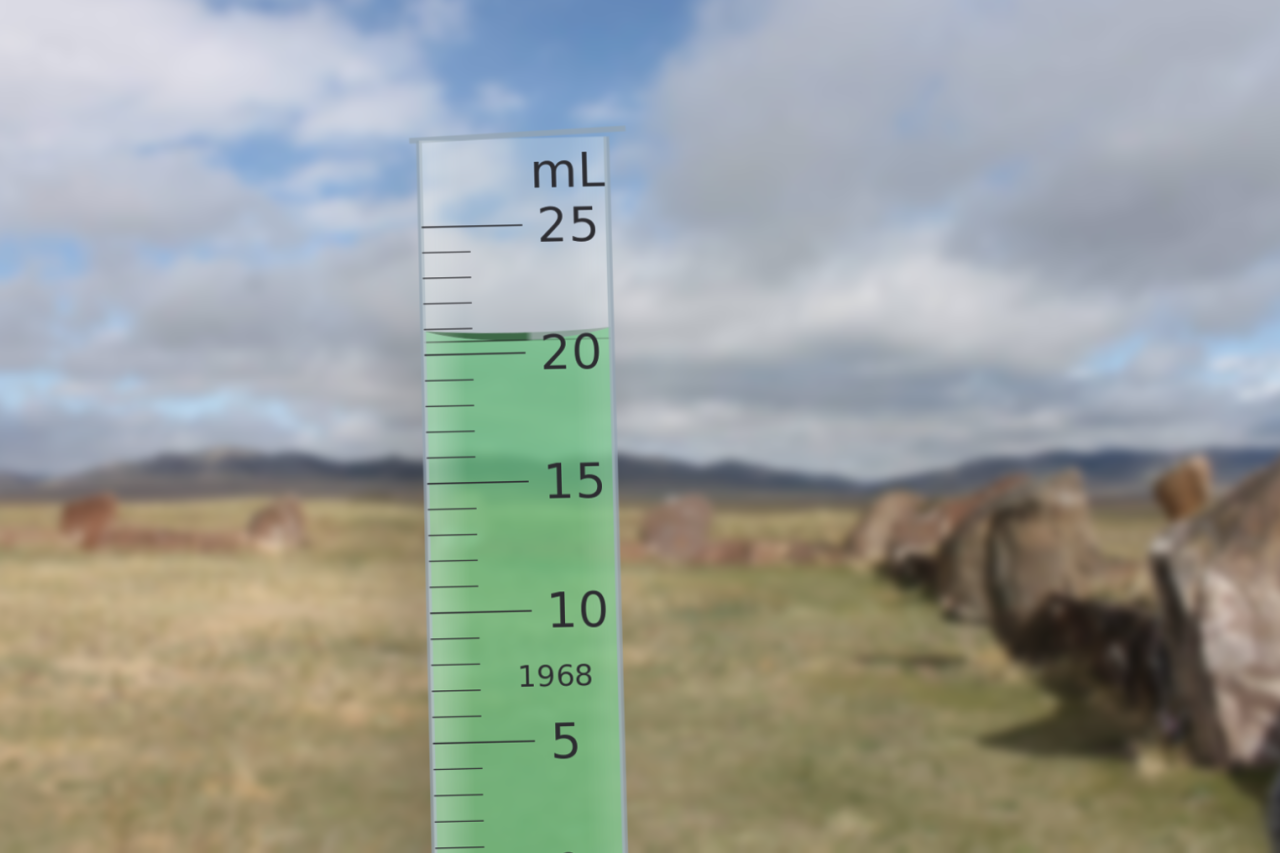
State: 20.5mL
